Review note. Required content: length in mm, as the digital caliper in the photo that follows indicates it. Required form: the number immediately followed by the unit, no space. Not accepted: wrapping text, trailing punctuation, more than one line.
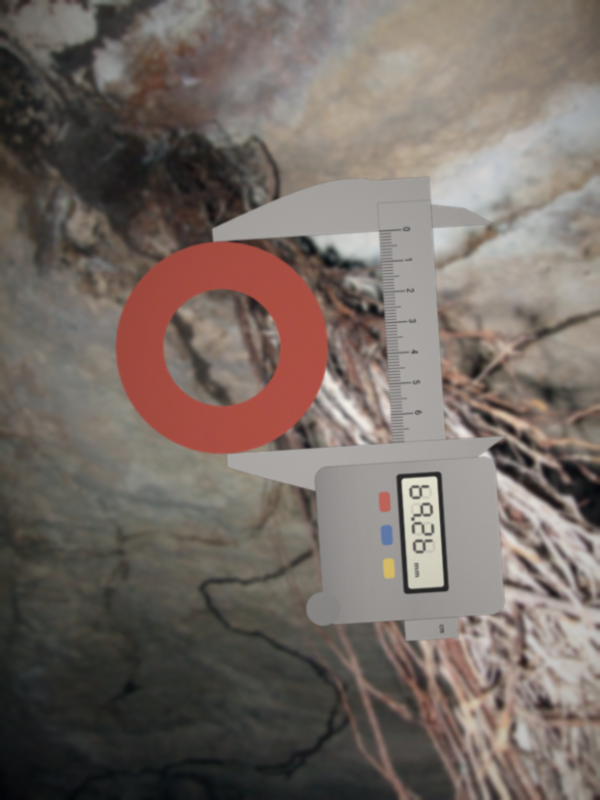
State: 69.26mm
